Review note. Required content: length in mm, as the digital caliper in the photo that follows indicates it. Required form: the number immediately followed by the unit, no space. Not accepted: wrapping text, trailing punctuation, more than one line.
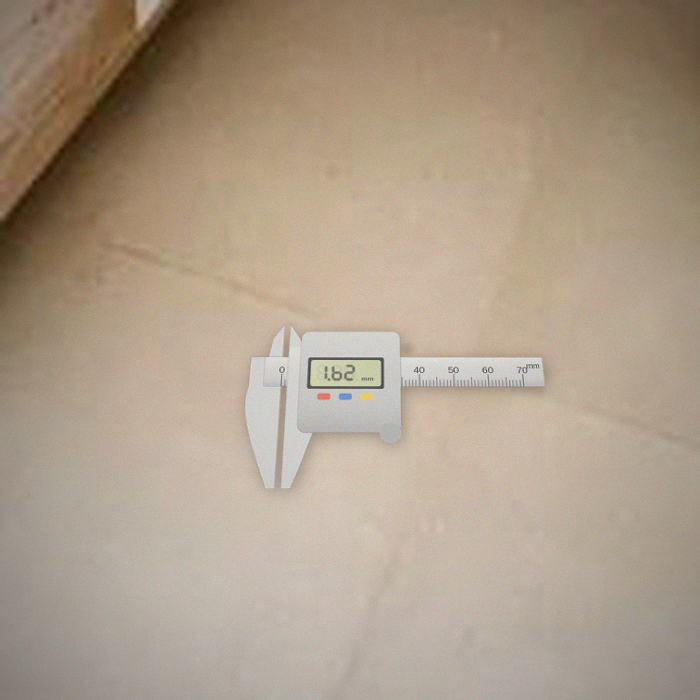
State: 1.62mm
